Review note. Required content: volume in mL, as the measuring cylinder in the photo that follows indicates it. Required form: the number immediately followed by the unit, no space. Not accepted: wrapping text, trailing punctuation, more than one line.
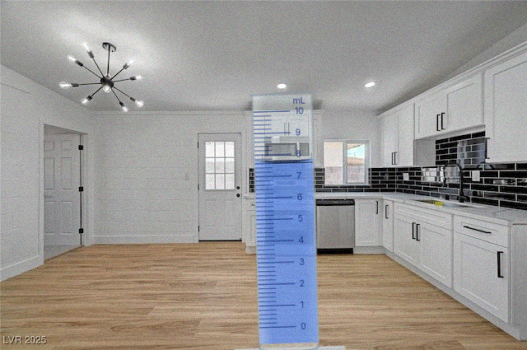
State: 7.6mL
